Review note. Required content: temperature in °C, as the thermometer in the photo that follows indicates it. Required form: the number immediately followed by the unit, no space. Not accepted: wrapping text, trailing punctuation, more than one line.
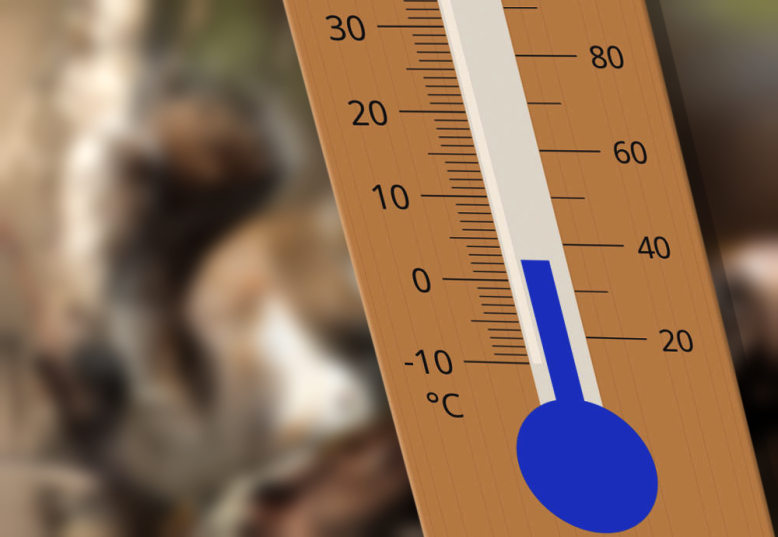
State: 2.5°C
